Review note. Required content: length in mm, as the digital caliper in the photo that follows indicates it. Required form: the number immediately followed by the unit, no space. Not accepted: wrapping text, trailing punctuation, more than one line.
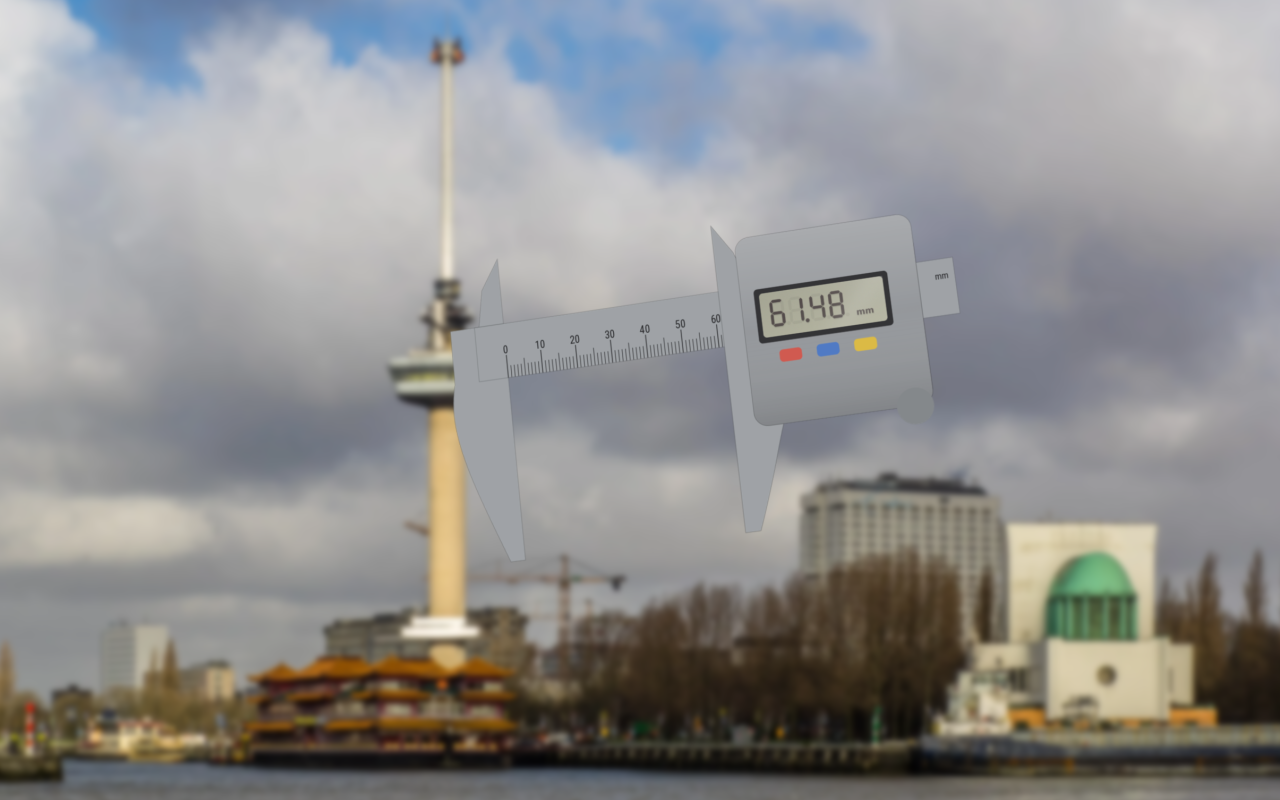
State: 61.48mm
